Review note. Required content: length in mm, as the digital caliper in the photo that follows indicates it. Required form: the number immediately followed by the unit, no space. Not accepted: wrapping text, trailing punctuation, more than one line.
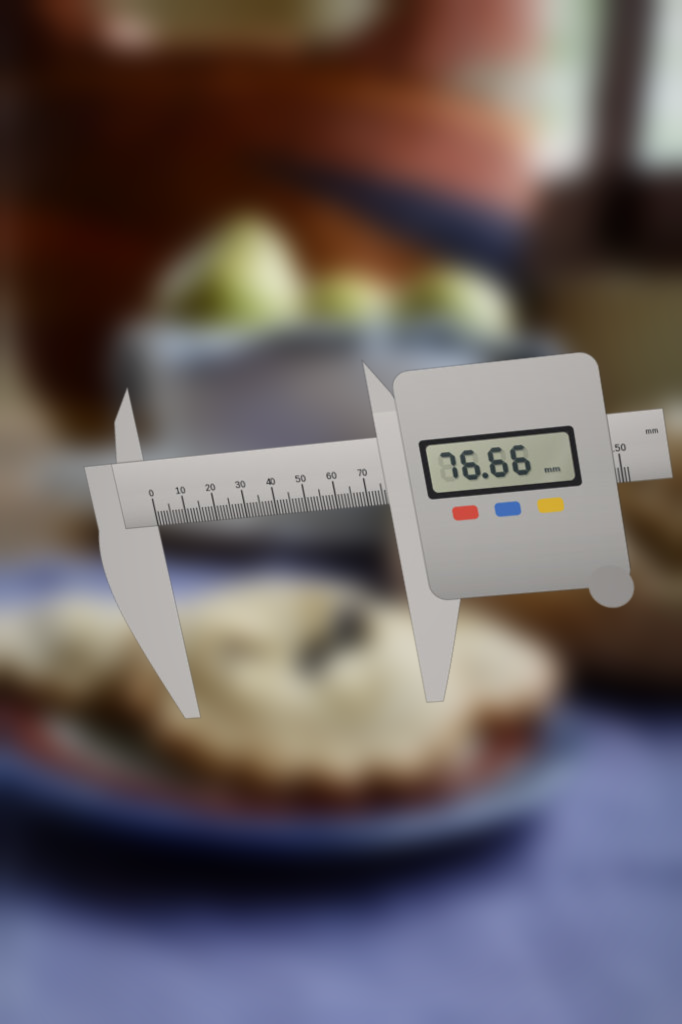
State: 76.66mm
